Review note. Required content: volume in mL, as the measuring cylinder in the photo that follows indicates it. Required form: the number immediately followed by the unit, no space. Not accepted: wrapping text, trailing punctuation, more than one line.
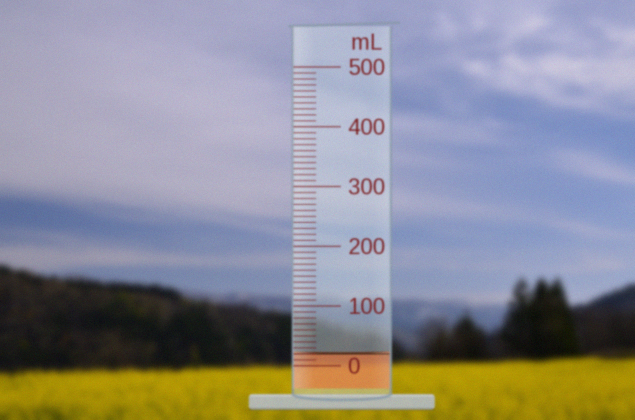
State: 20mL
